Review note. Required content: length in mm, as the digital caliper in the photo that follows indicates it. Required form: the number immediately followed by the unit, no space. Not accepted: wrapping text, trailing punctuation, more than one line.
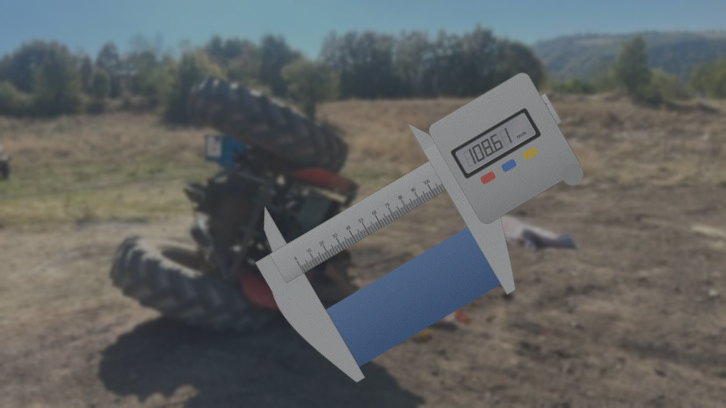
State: 108.61mm
